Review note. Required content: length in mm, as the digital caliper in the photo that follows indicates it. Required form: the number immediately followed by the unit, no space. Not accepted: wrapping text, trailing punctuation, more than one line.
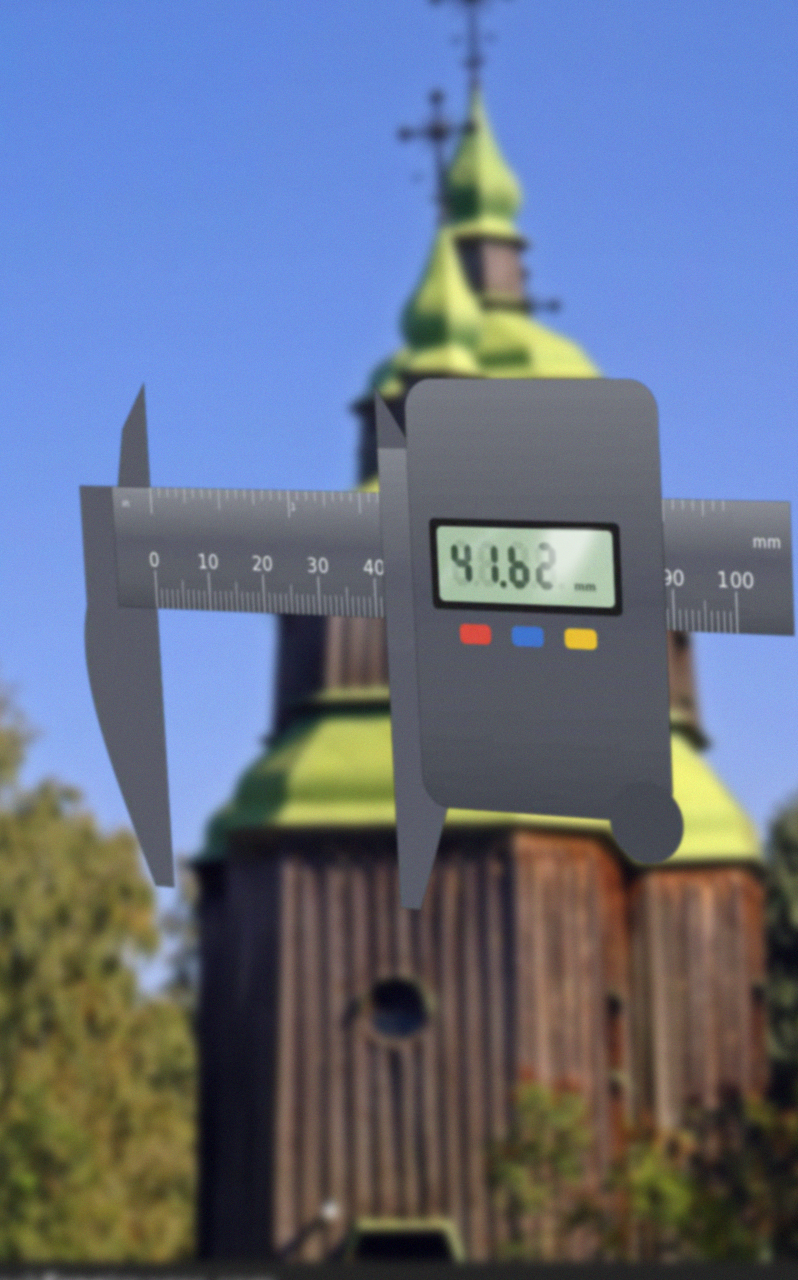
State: 41.62mm
